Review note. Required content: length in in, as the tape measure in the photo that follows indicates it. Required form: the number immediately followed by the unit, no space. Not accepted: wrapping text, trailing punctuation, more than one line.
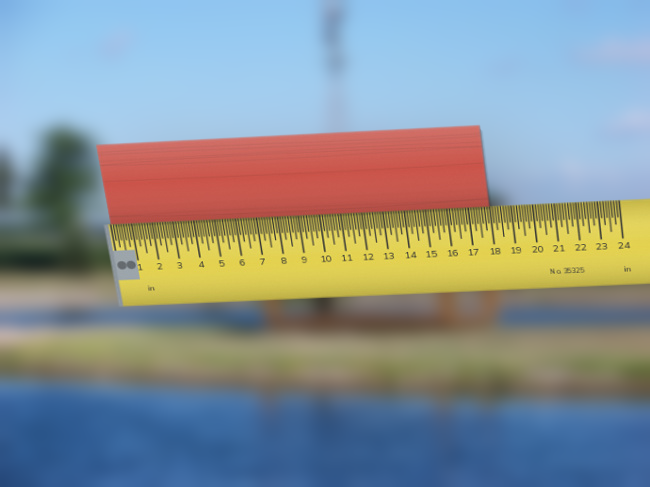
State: 18in
